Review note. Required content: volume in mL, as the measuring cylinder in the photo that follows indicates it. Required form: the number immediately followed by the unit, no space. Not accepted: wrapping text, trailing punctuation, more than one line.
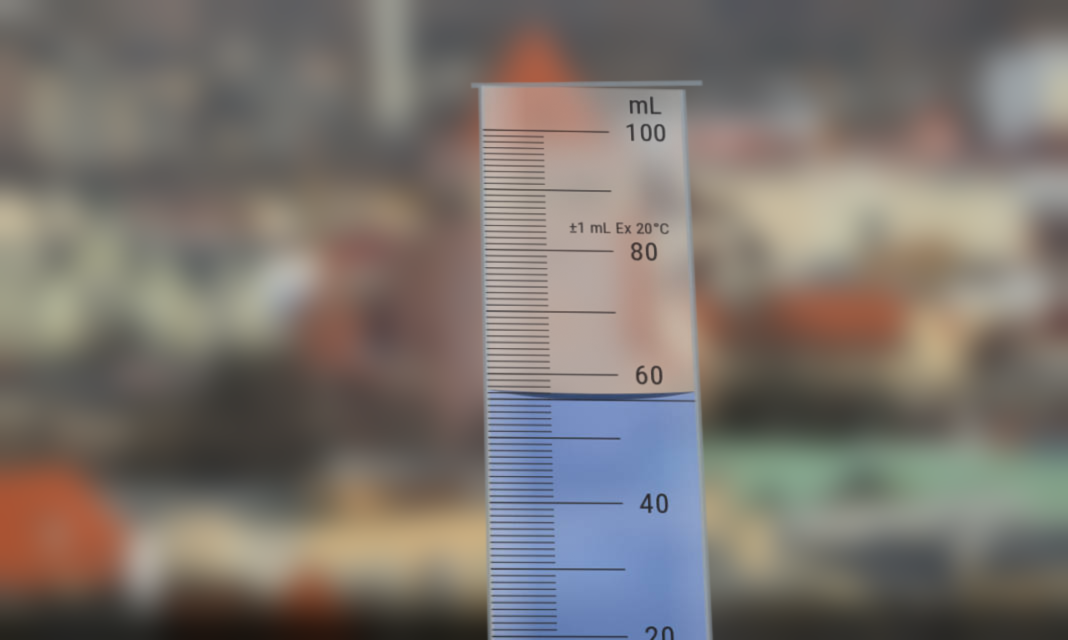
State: 56mL
